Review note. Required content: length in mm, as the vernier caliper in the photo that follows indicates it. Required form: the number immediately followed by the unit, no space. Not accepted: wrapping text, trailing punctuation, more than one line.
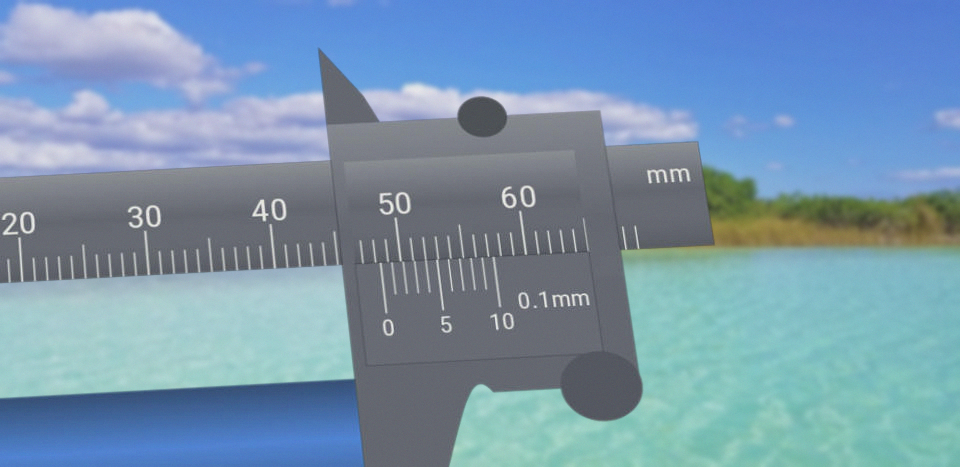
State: 48.4mm
